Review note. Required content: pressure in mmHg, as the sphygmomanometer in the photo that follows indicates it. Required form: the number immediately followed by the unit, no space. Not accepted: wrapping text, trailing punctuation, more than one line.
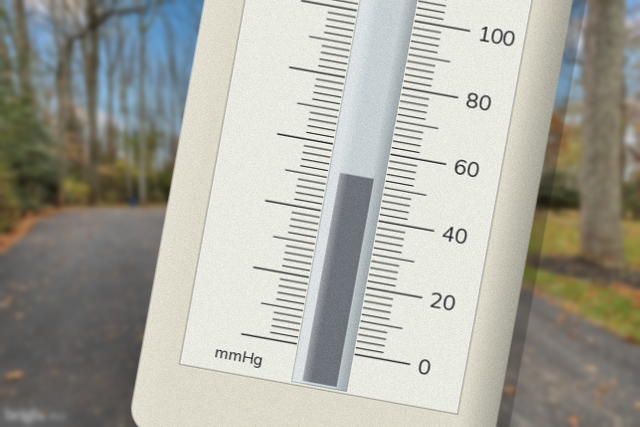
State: 52mmHg
